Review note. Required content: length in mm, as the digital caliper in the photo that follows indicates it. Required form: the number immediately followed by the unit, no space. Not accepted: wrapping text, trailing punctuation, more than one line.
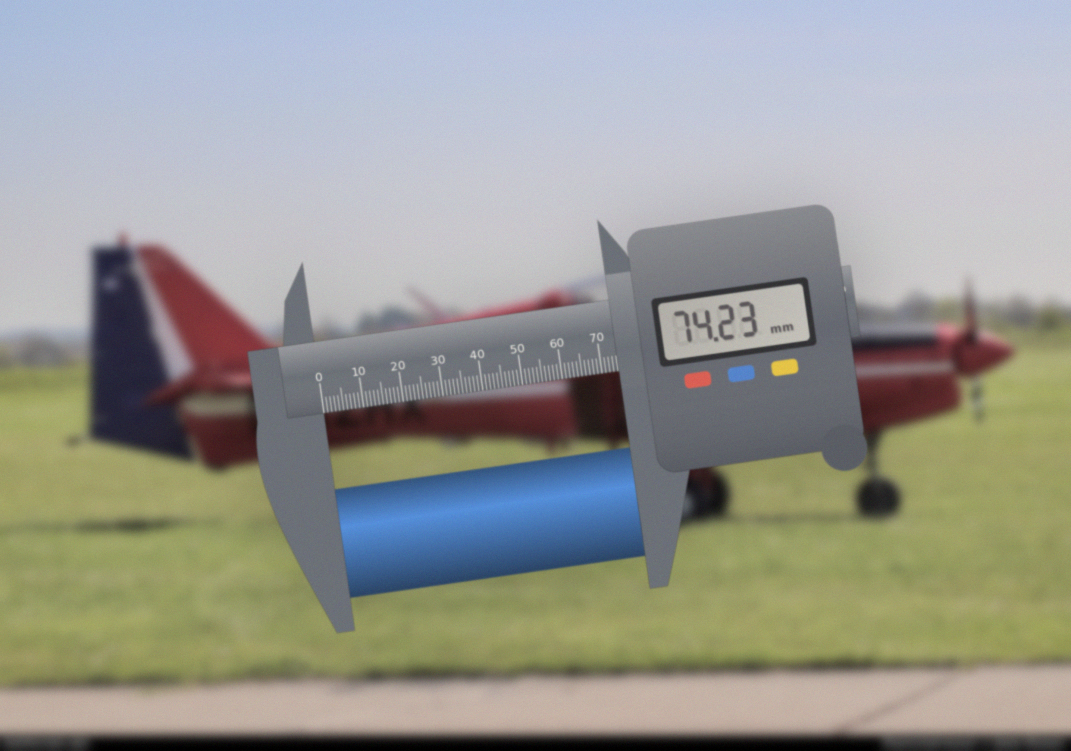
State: 74.23mm
